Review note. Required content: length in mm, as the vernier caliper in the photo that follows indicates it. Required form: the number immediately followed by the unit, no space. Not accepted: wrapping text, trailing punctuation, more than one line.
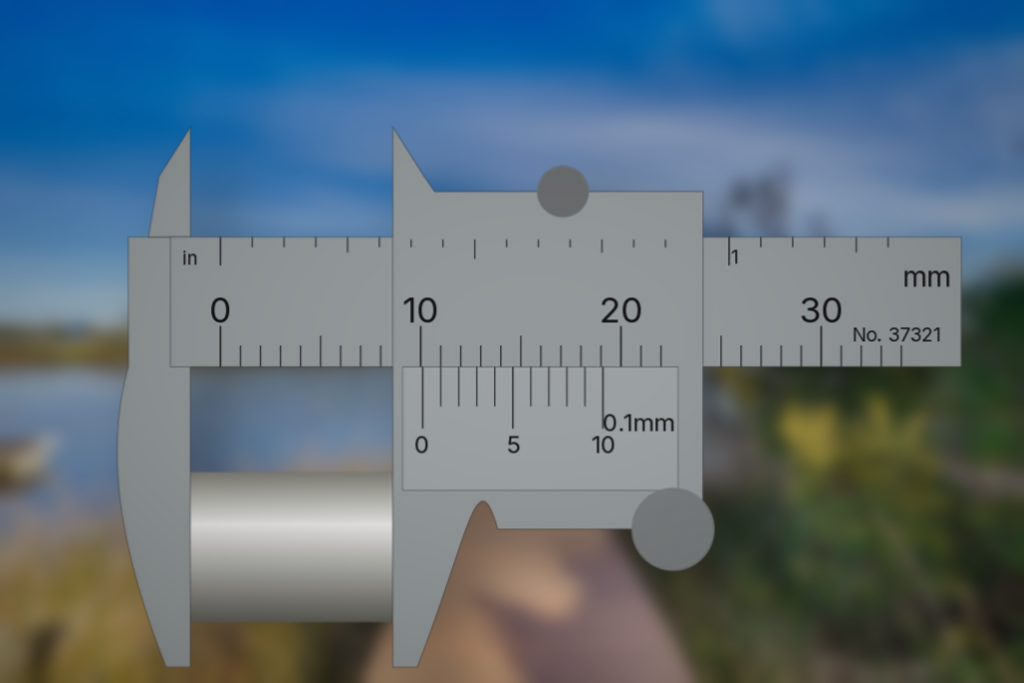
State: 10.1mm
